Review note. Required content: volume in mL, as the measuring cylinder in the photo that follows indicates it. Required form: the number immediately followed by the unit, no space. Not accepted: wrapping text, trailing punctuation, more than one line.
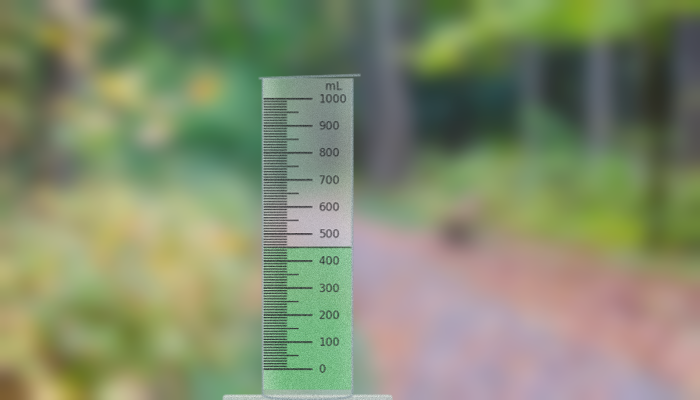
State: 450mL
